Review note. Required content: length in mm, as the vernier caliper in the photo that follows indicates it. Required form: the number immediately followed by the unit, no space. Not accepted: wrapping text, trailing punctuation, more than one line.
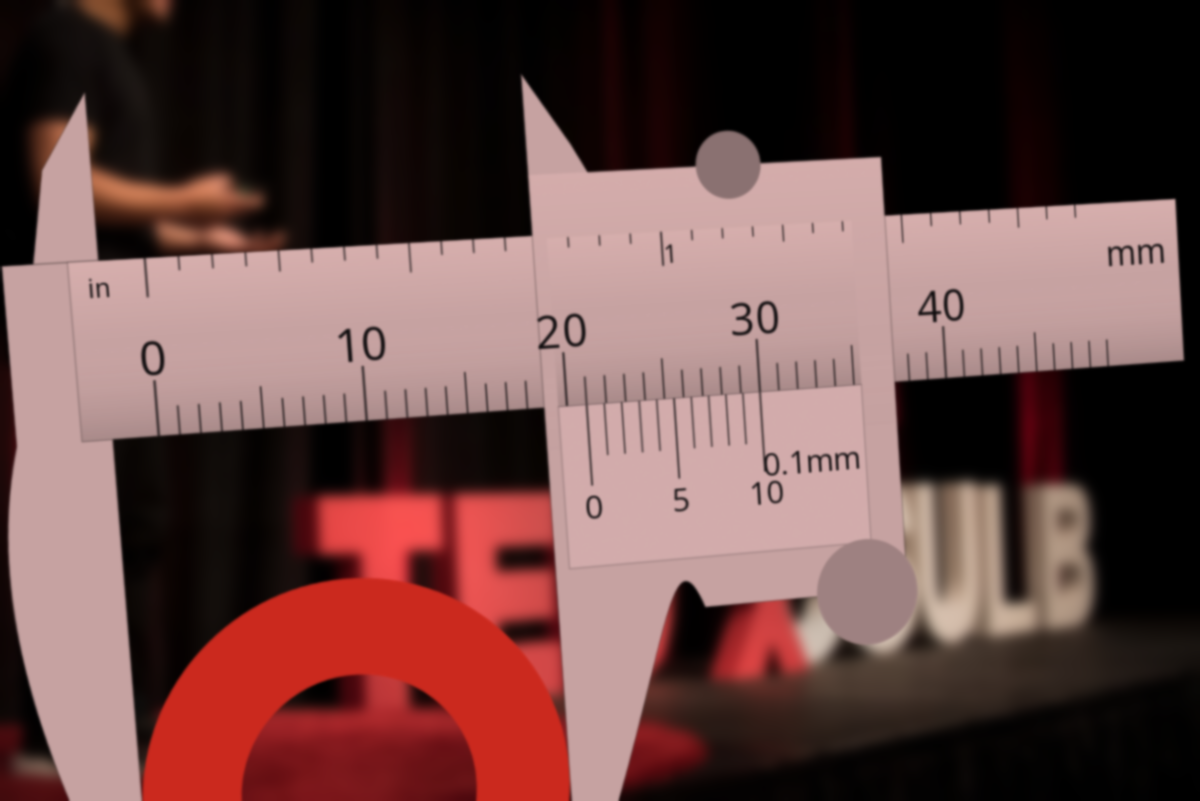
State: 21.0mm
